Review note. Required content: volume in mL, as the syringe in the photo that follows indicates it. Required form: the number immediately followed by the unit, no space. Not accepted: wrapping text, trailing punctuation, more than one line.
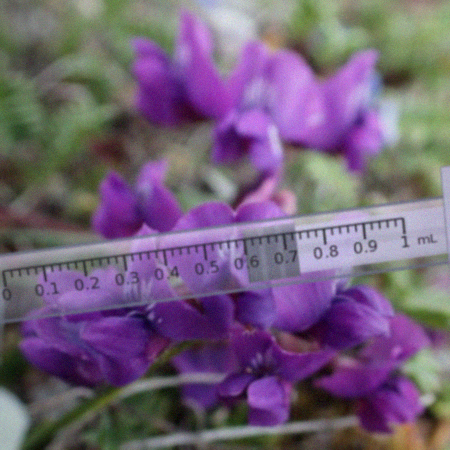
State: 0.6mL
